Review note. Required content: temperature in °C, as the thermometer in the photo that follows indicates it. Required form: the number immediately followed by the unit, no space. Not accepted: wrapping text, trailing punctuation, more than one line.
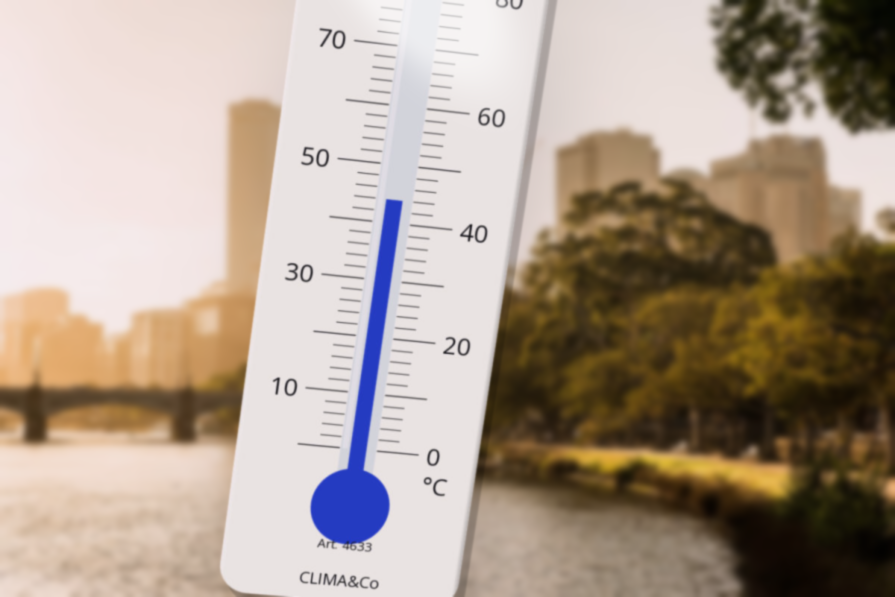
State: 44°C
